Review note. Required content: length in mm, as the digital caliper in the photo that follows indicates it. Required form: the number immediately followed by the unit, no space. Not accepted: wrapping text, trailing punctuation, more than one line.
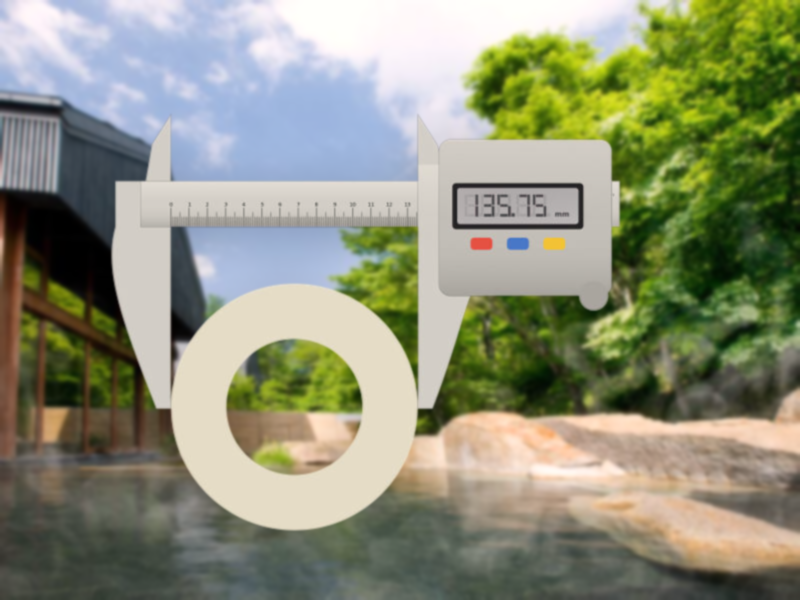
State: 135.75mm
